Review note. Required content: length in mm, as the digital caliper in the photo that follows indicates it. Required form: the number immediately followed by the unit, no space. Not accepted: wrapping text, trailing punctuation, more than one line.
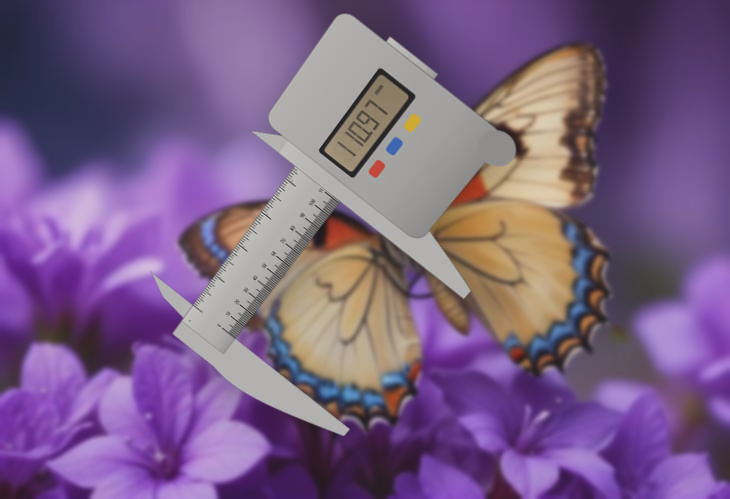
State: 110.97mm
